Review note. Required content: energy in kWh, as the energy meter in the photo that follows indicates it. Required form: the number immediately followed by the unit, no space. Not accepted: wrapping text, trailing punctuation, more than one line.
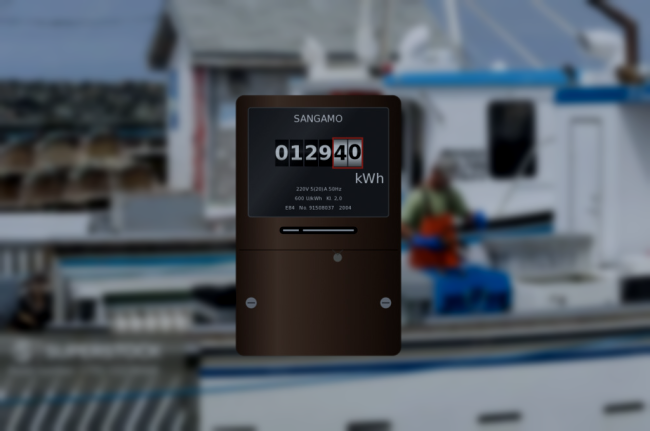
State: 129.40kWh
